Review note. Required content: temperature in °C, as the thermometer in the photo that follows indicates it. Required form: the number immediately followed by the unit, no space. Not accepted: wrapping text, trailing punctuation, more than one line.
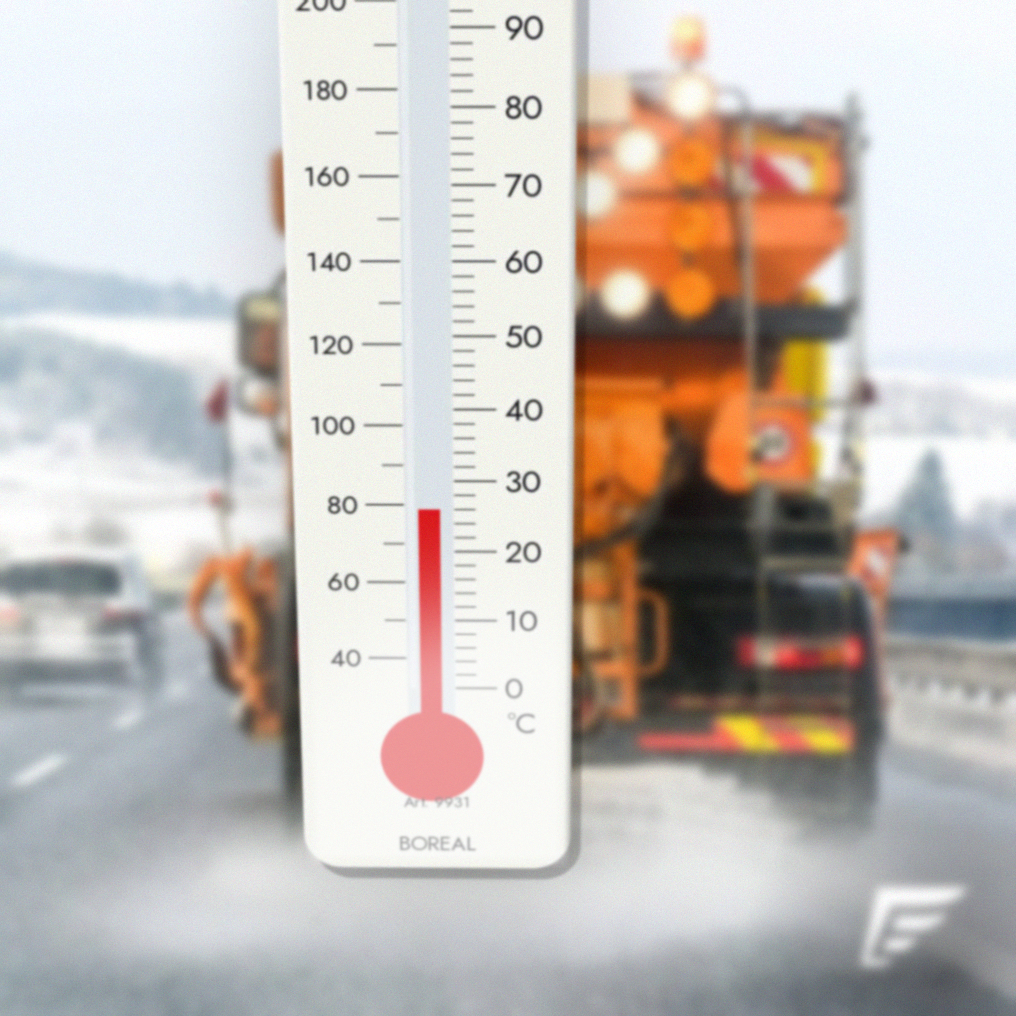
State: 26°C
